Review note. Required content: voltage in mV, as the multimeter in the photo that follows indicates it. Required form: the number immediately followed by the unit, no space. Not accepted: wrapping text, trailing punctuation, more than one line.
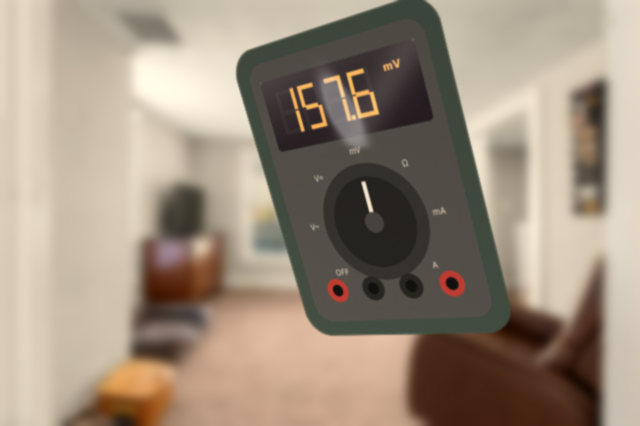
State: 157.6mV
